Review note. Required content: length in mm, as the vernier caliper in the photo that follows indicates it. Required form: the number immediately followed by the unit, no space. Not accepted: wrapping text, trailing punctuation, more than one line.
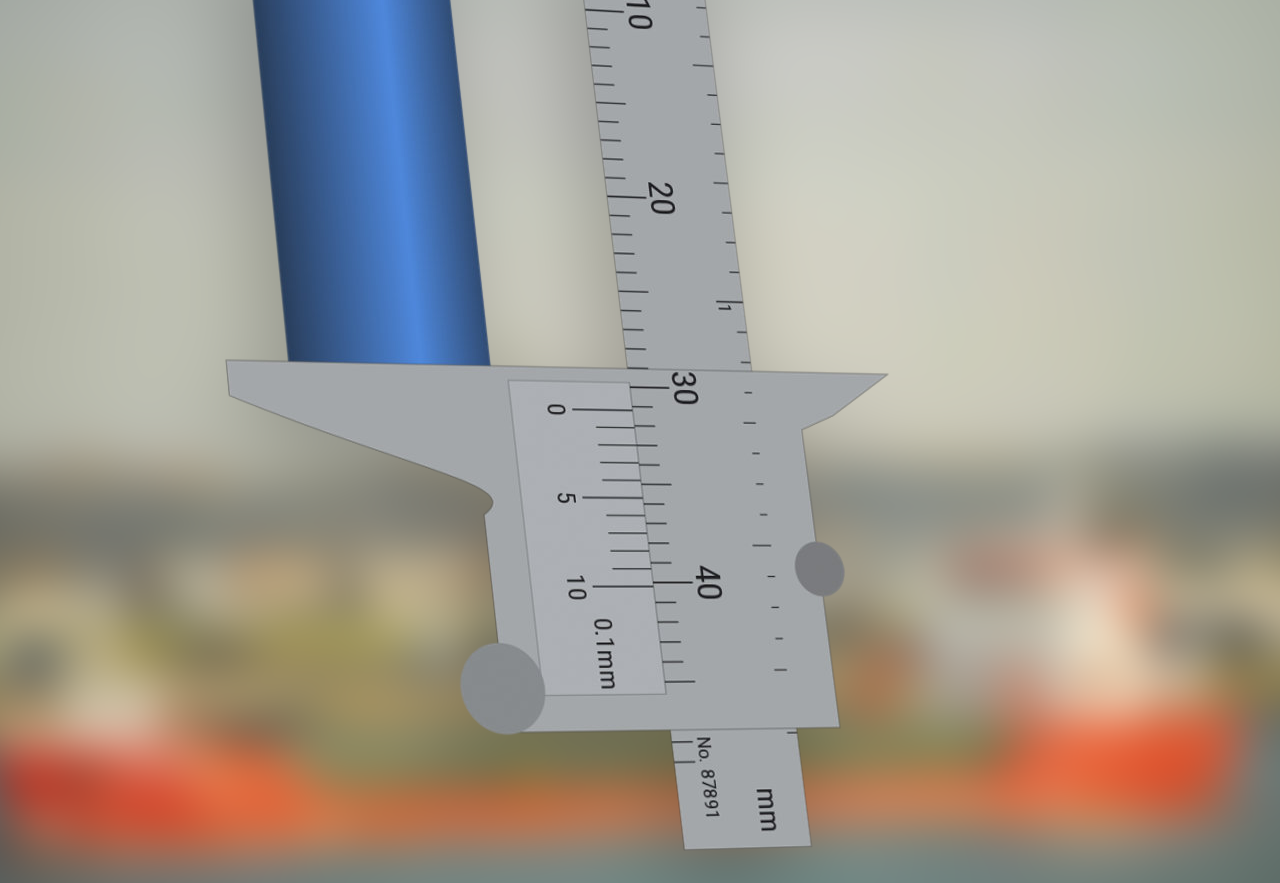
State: 31.2mm
